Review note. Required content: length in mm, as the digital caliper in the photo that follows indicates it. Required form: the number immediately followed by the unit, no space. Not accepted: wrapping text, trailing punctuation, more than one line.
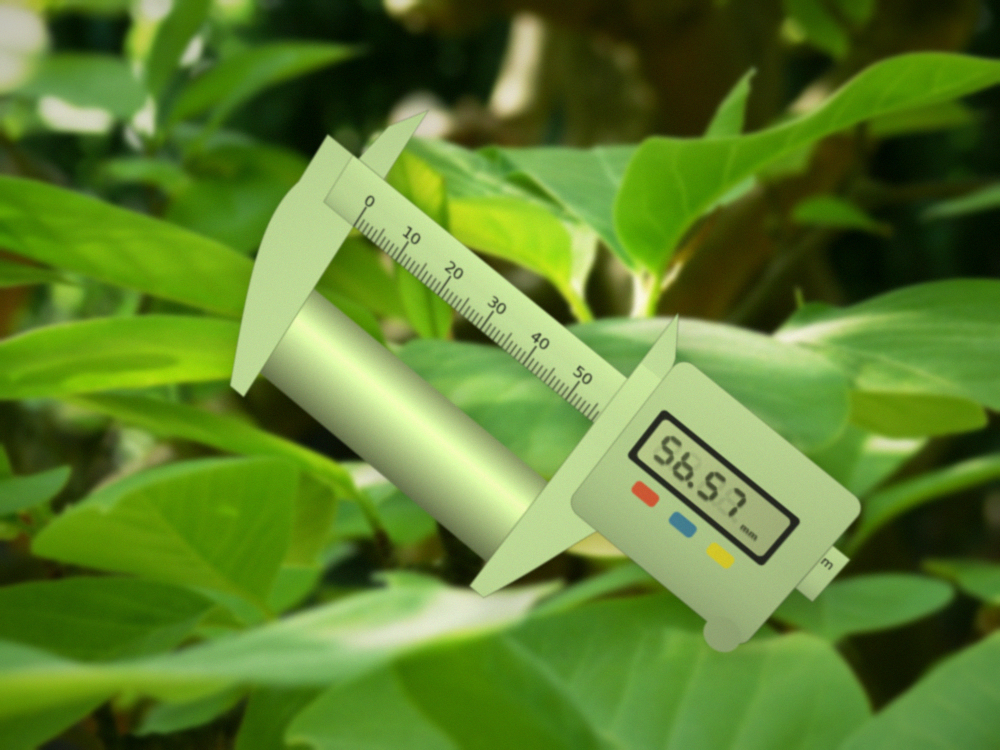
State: 56.57mm
